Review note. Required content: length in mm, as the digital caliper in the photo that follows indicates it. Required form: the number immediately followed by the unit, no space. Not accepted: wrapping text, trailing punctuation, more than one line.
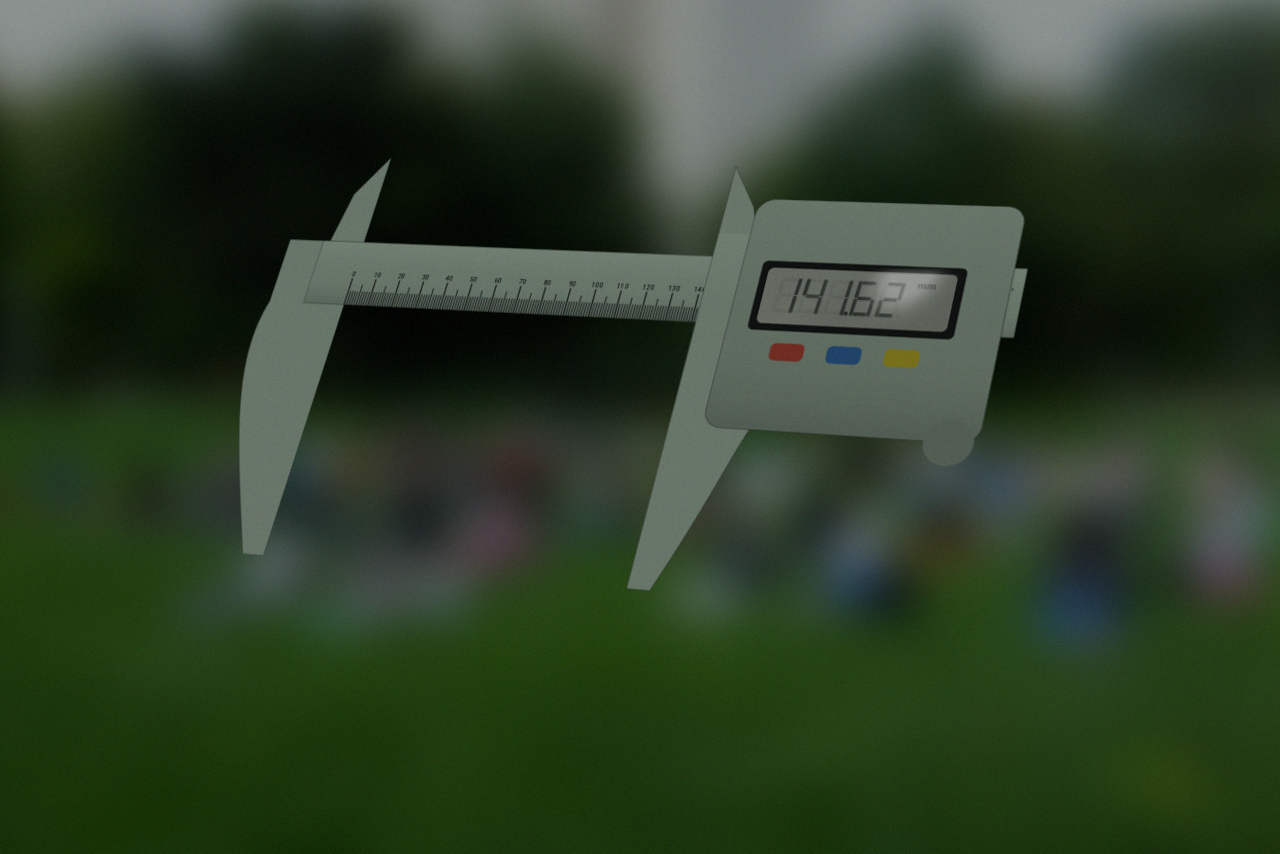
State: 141.62mm
